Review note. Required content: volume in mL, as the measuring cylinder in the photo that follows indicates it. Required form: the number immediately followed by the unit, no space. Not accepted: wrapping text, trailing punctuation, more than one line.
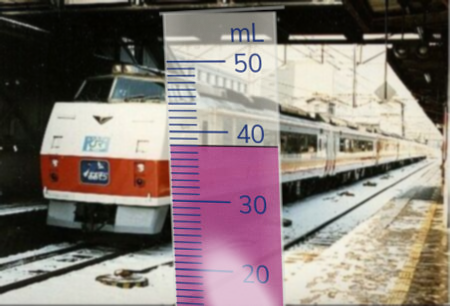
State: 38mL
